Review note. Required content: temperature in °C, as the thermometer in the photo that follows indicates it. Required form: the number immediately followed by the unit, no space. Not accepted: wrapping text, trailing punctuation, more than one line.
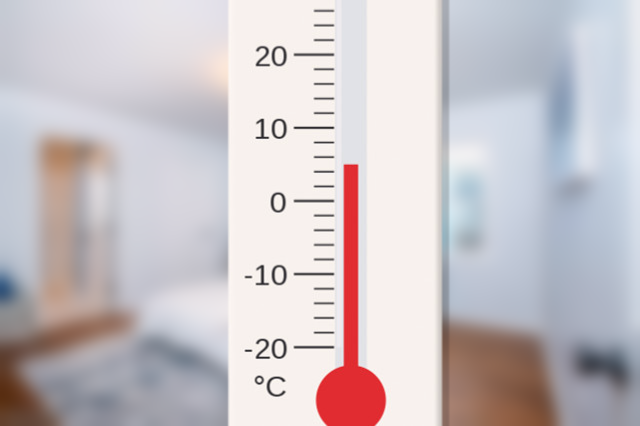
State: 5°C
